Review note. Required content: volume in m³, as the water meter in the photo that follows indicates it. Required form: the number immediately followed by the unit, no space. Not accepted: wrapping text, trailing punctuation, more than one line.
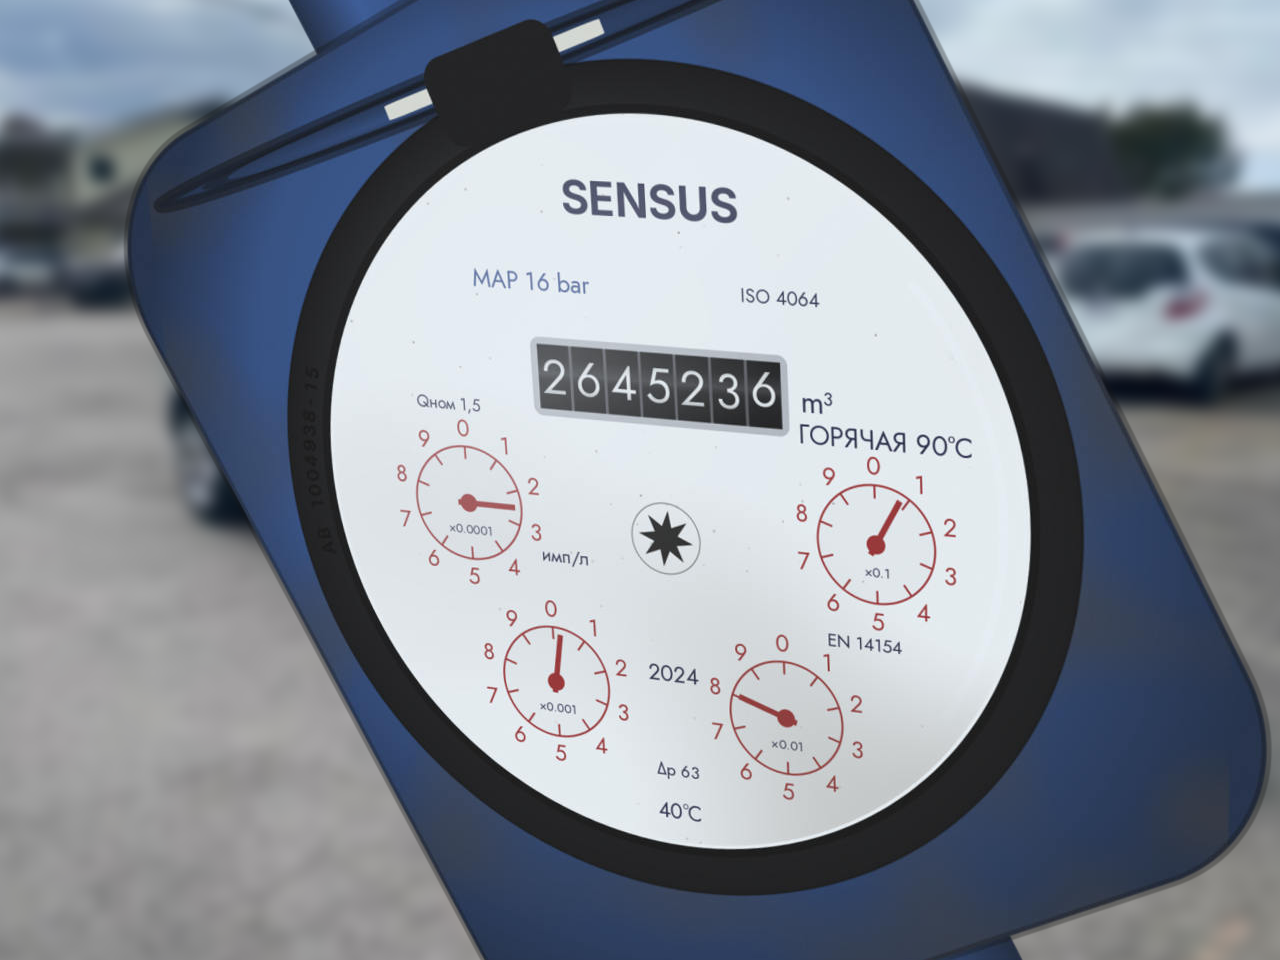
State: 2645236.0802m³
